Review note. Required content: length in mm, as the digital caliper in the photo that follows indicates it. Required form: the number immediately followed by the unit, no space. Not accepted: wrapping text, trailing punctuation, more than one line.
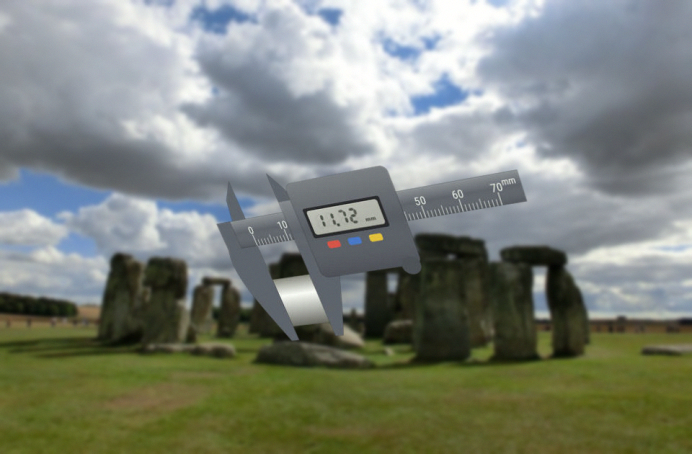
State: 11.72mm
